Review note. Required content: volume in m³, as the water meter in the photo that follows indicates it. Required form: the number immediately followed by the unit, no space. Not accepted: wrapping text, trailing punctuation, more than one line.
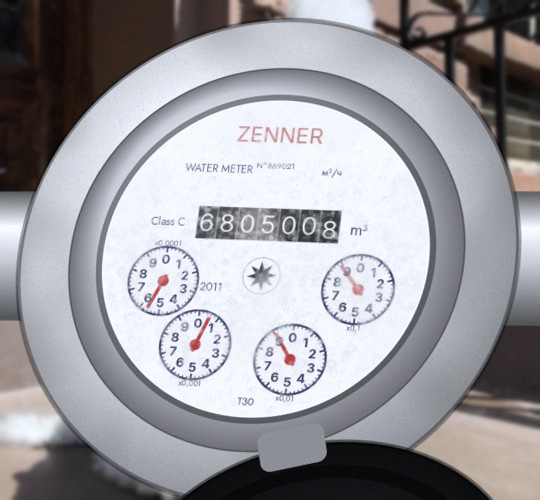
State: 6805007.8905m³
